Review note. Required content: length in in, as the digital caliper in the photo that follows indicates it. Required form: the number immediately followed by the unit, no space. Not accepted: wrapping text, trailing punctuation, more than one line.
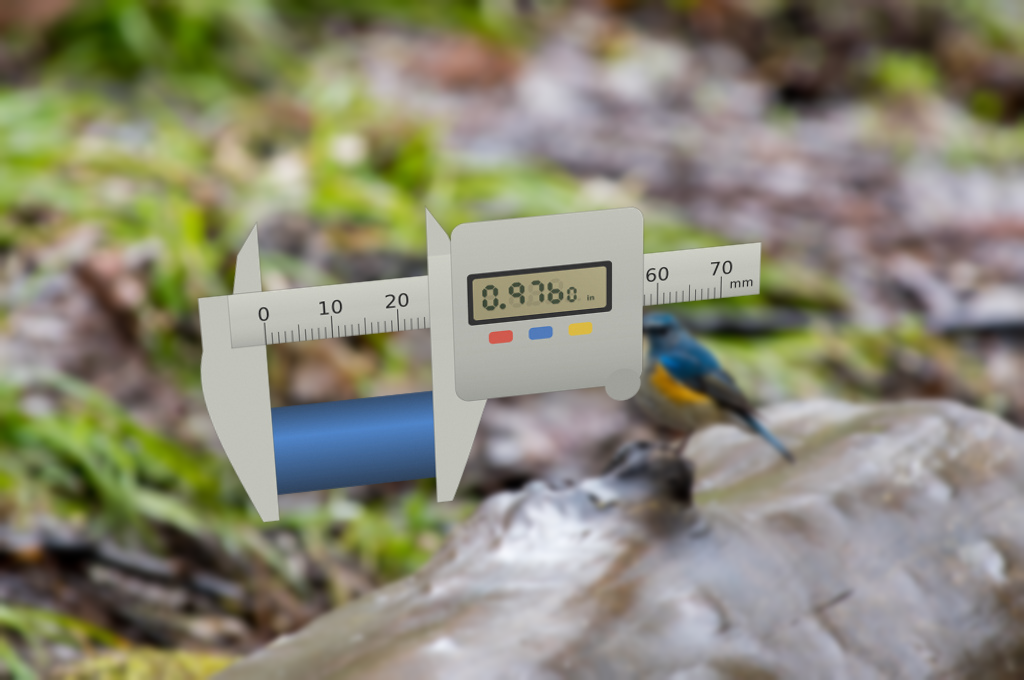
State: 0.9760in
